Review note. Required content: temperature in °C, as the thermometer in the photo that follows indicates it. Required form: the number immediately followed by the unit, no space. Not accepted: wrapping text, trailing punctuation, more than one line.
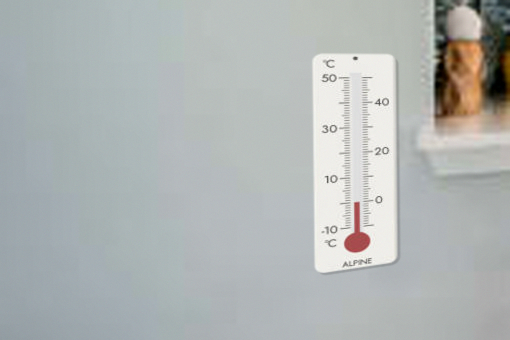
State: 0°C
